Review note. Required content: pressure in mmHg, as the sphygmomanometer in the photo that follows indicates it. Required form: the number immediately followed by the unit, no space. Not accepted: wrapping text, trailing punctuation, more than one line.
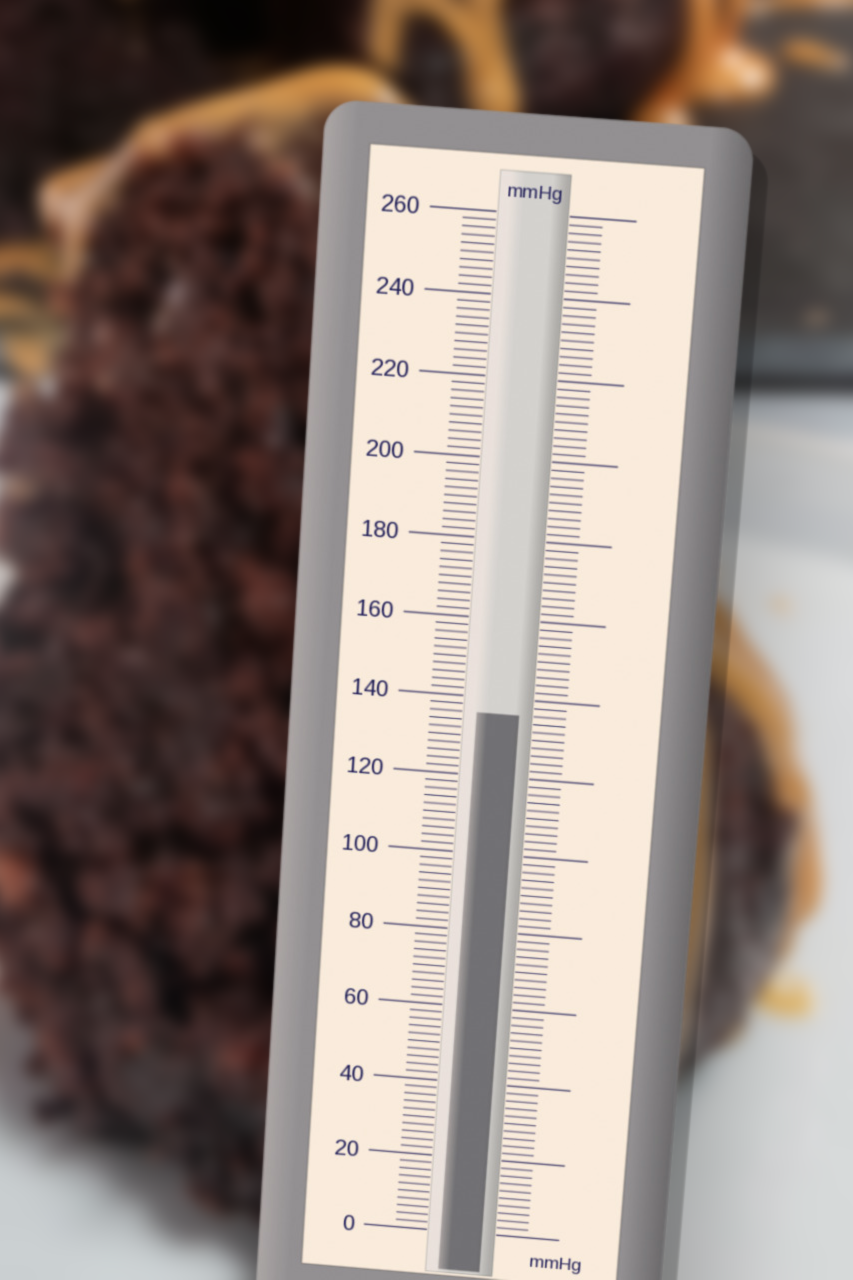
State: 136mmHg
